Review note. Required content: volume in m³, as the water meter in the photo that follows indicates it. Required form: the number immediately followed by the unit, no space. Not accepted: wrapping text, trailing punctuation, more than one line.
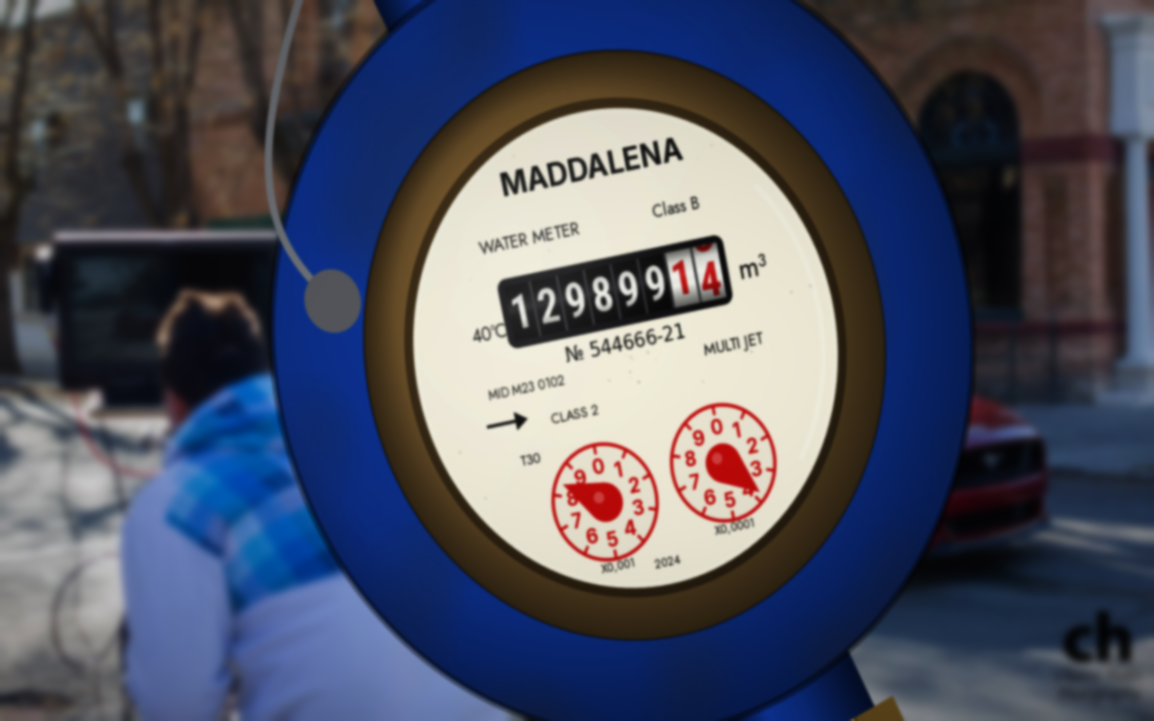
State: 129899.1383m³
